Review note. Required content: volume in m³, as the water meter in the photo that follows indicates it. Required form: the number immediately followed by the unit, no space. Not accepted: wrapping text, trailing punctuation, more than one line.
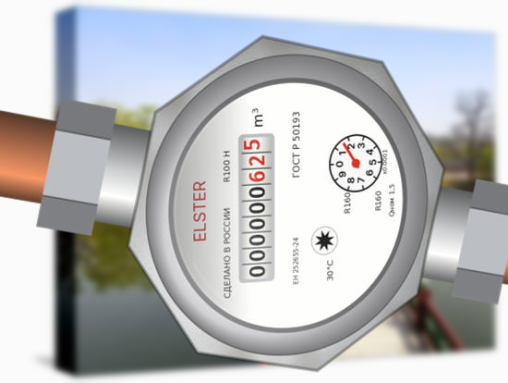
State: 0.6251m³
